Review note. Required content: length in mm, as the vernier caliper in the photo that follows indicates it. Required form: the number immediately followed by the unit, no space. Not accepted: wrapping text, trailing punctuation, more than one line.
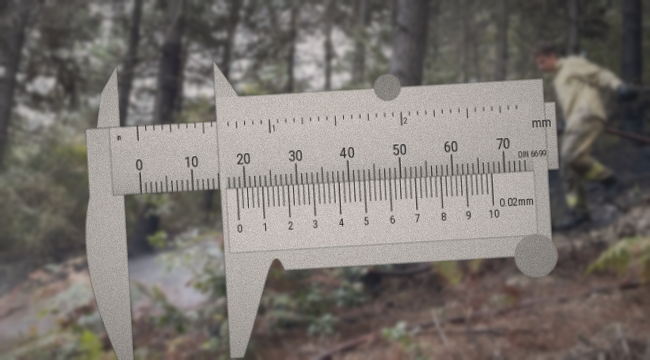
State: 18.5mm
